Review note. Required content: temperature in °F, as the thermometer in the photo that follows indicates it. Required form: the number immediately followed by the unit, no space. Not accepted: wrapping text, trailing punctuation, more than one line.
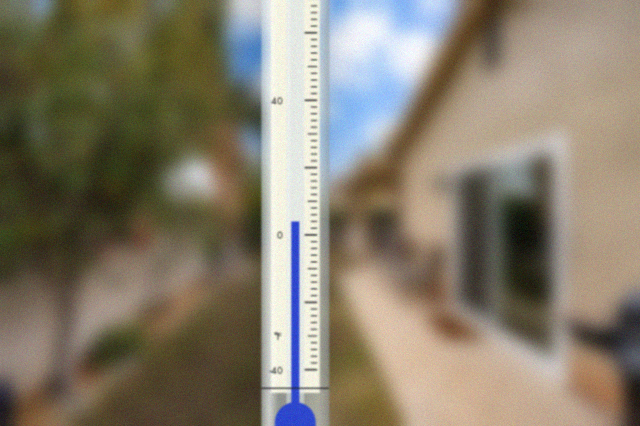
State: 4°F
